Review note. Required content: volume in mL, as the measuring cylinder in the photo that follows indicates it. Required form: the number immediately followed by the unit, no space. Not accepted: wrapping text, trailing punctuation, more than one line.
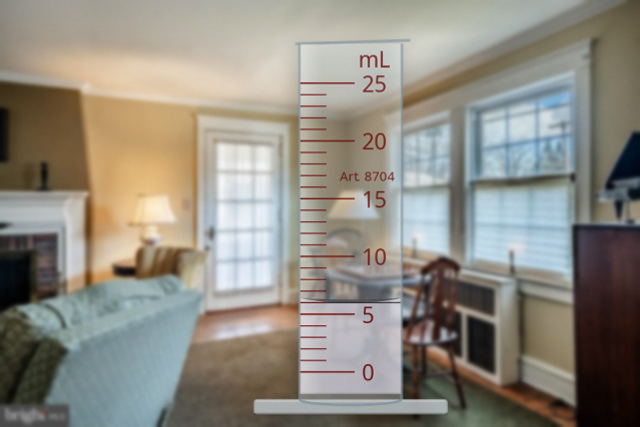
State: 6mL
